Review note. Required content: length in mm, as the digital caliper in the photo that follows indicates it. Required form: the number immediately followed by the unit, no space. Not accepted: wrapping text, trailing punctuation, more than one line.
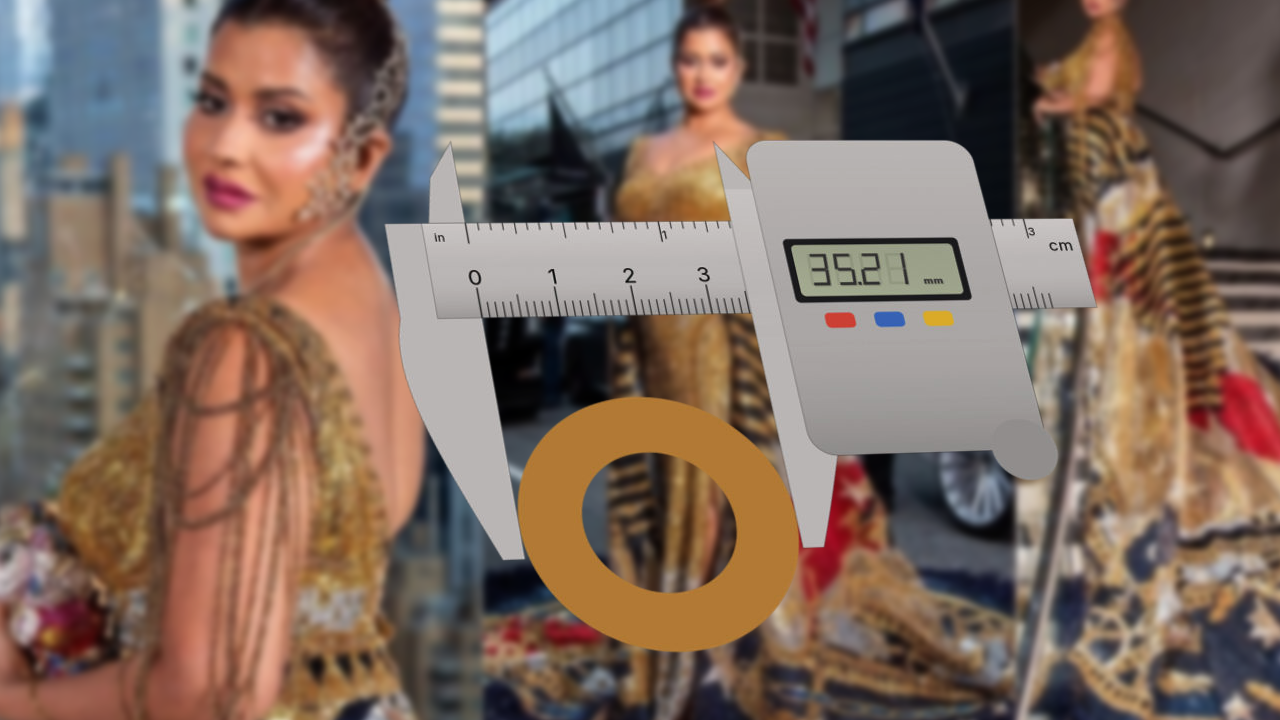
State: 35.21mm
